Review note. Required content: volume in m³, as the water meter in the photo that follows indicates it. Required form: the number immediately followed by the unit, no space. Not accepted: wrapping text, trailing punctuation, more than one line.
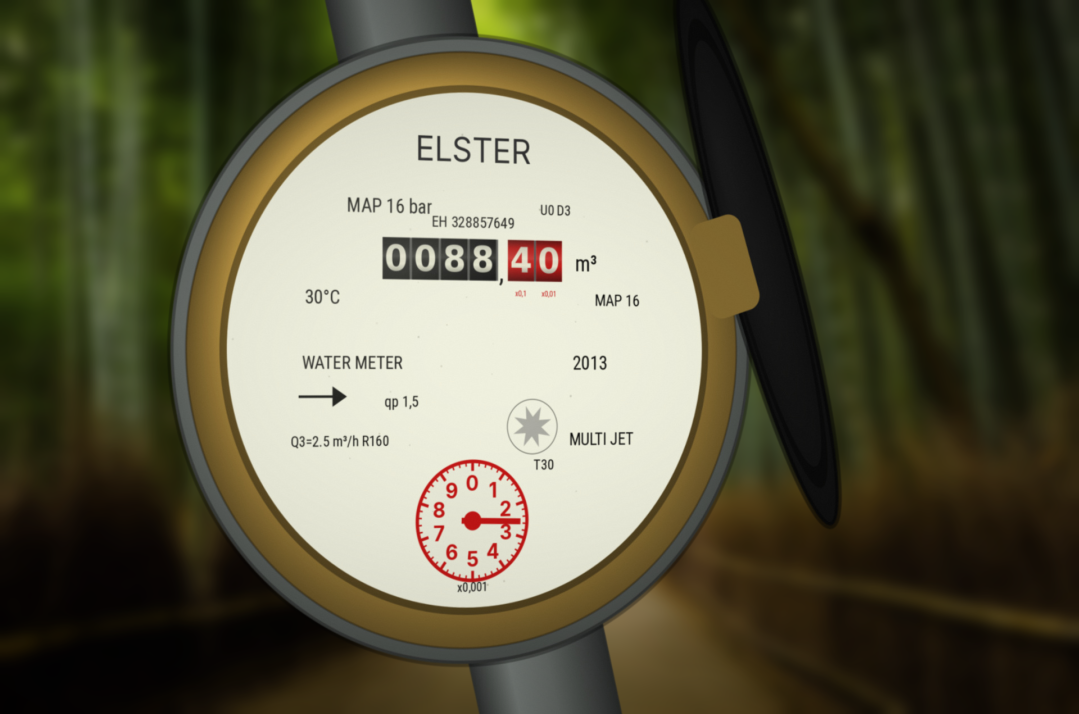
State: 88.402m³
